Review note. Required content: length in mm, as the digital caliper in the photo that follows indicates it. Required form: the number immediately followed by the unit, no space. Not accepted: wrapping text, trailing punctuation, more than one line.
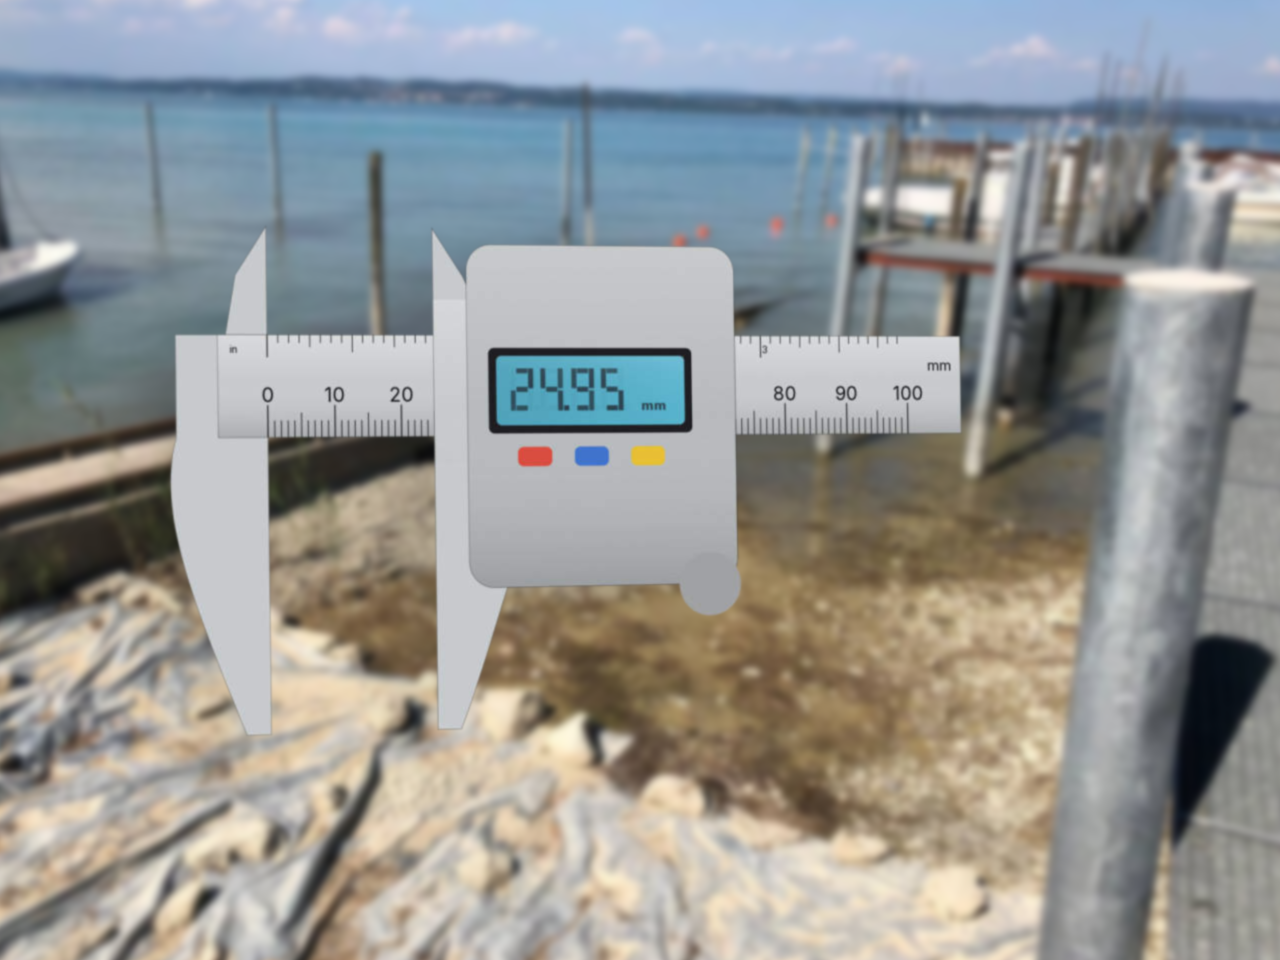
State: 24.95mm
